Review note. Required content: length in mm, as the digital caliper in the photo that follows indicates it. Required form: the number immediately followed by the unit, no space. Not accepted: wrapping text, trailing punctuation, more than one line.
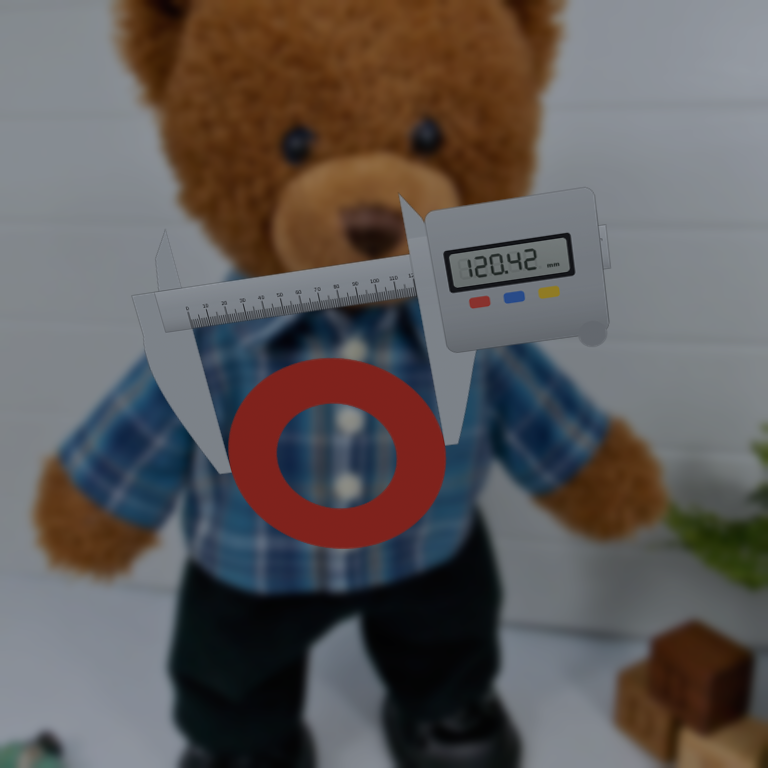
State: 120.42mm
